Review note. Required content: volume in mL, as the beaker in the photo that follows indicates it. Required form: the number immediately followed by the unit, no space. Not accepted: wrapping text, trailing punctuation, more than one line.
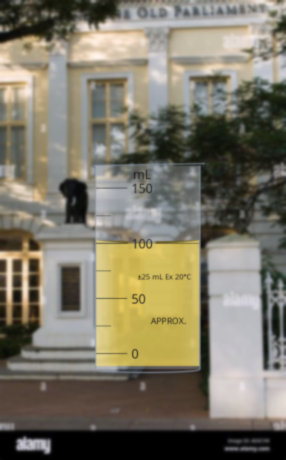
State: 100mL
